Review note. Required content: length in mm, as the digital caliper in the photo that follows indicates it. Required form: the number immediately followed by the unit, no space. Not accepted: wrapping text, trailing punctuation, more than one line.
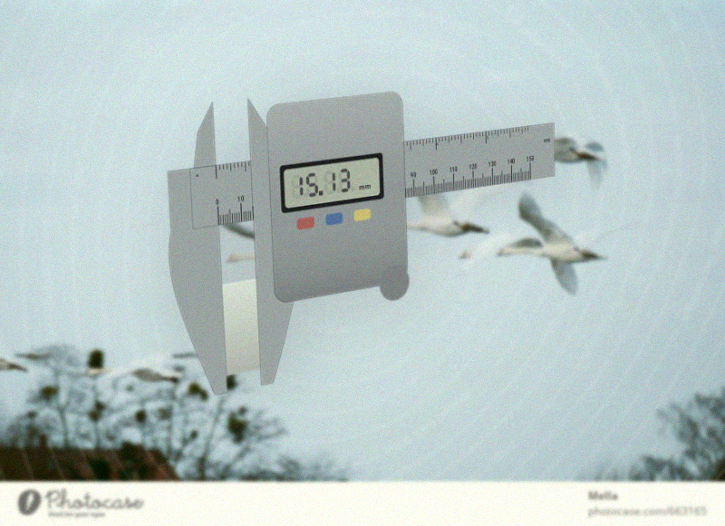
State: 15.13mm
